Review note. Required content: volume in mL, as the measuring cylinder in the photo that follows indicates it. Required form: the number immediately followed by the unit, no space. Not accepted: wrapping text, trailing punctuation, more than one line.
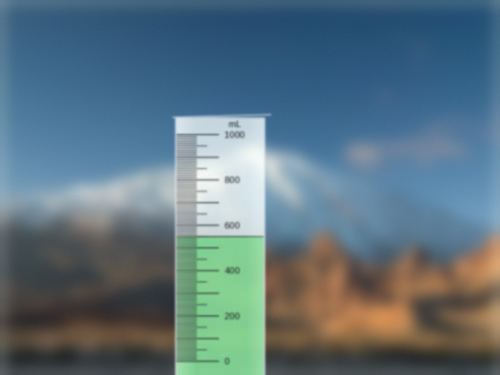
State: 550mL
